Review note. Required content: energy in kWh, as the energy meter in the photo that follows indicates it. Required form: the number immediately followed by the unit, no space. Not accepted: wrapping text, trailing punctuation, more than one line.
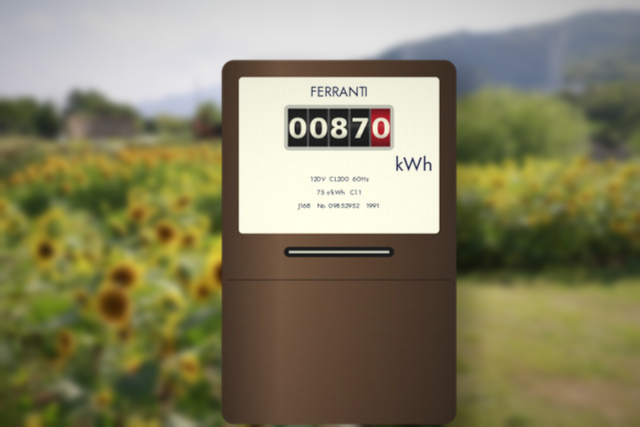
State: 87.0kWh
